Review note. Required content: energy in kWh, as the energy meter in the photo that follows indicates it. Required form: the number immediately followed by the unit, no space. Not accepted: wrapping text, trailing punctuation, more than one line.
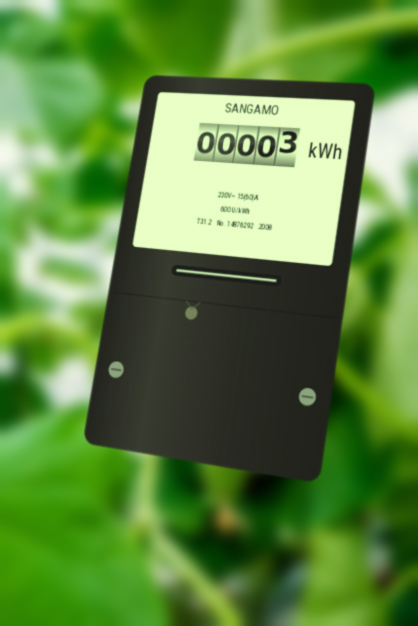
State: 3kWh
